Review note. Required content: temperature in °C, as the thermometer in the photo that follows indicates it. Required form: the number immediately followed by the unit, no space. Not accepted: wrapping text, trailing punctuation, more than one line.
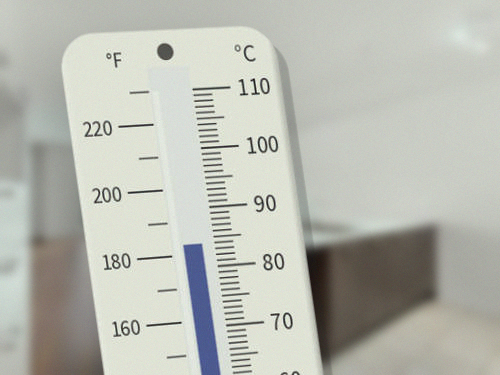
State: 84°C
